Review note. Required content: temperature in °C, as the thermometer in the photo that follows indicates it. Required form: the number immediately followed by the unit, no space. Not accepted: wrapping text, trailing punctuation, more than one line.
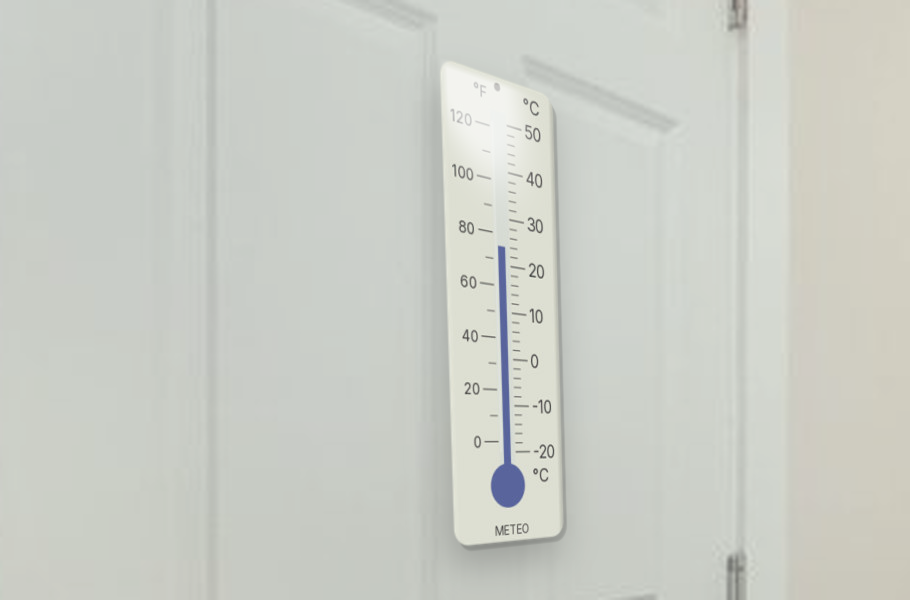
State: 24°C
